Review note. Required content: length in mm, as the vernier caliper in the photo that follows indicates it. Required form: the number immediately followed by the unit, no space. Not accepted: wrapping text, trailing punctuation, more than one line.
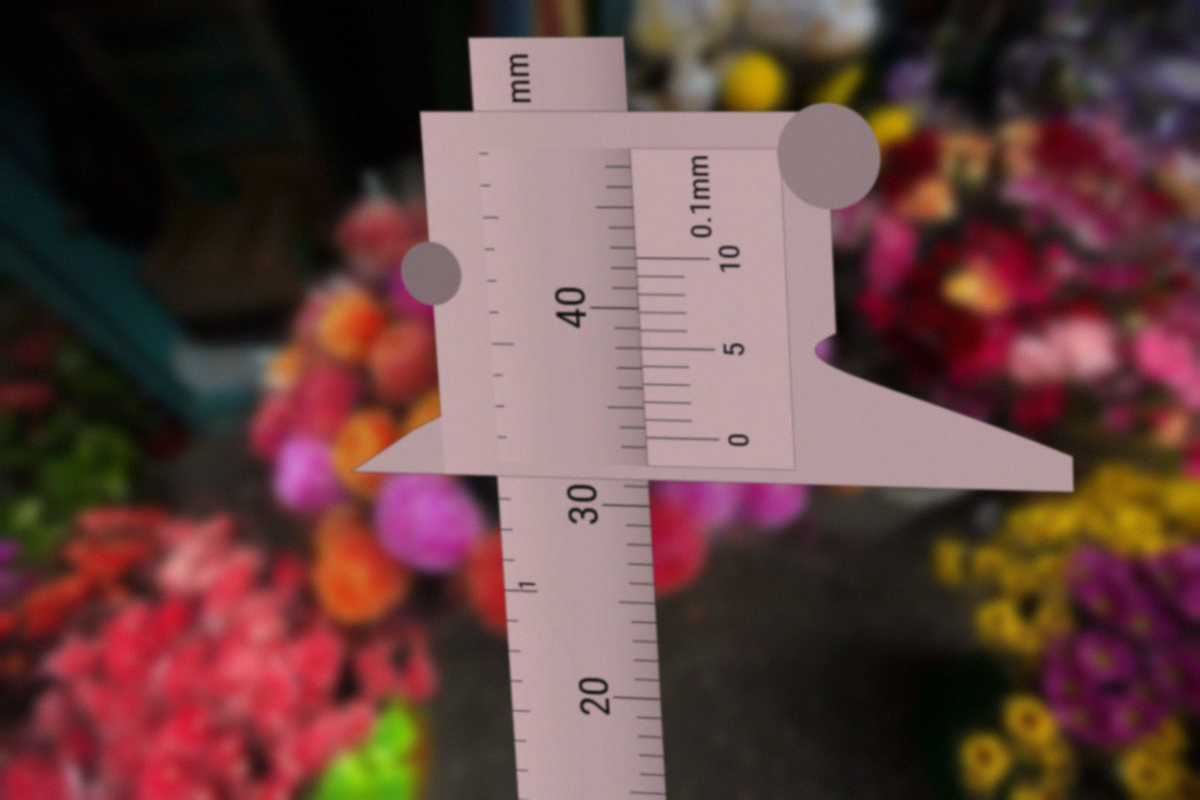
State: 33.5mm
